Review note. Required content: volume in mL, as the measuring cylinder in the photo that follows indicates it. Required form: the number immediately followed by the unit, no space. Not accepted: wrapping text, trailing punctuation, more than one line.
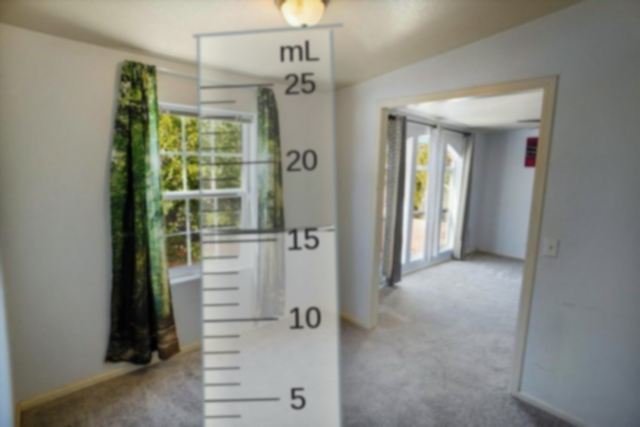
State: 15.5mL
